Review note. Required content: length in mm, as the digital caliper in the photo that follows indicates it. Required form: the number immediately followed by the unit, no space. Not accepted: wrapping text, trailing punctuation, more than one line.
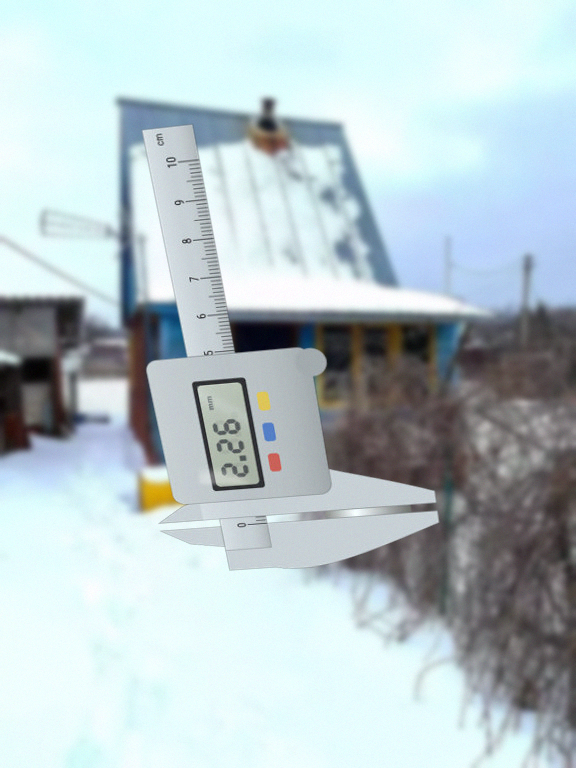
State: 2.26mm
